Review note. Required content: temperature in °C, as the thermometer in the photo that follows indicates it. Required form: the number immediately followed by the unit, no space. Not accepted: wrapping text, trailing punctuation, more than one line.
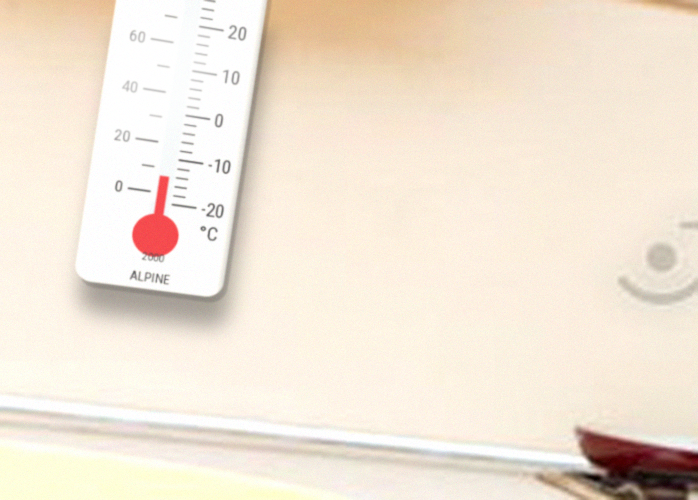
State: -14°C
